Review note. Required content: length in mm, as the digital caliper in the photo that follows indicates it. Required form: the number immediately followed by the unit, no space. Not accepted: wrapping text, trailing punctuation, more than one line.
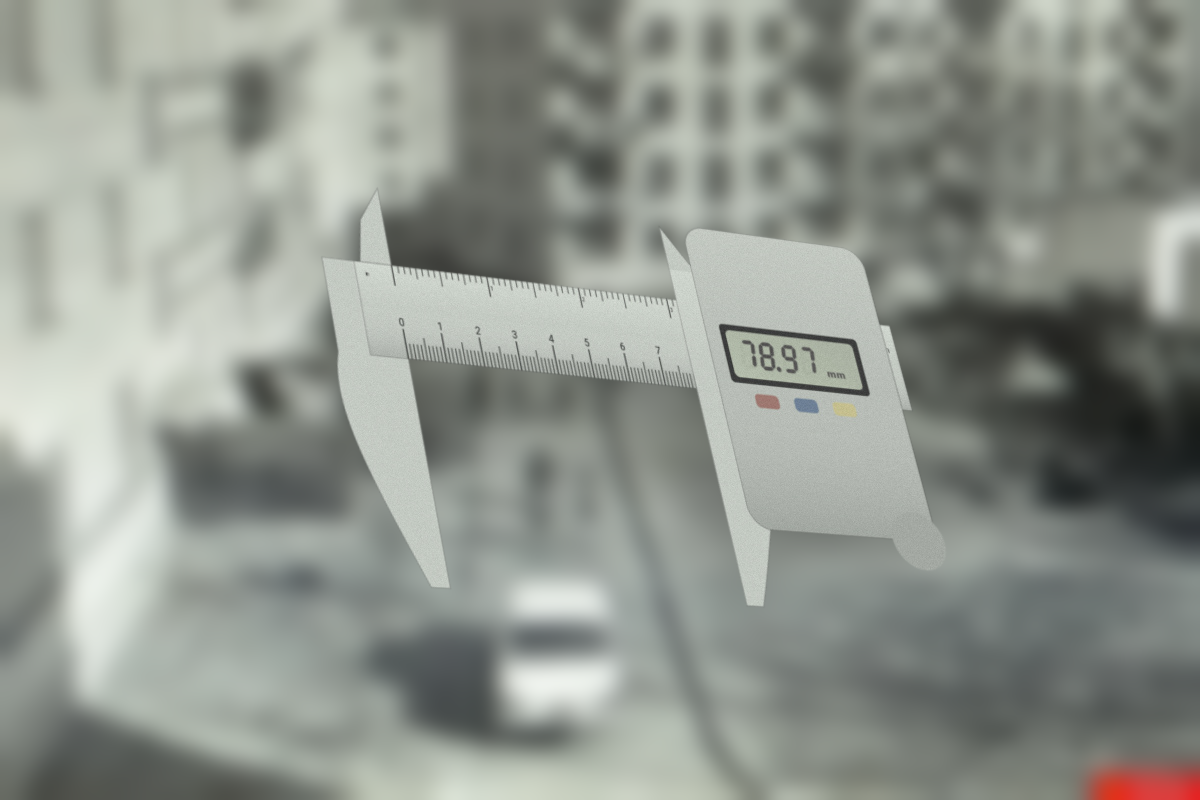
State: 78.97mm
